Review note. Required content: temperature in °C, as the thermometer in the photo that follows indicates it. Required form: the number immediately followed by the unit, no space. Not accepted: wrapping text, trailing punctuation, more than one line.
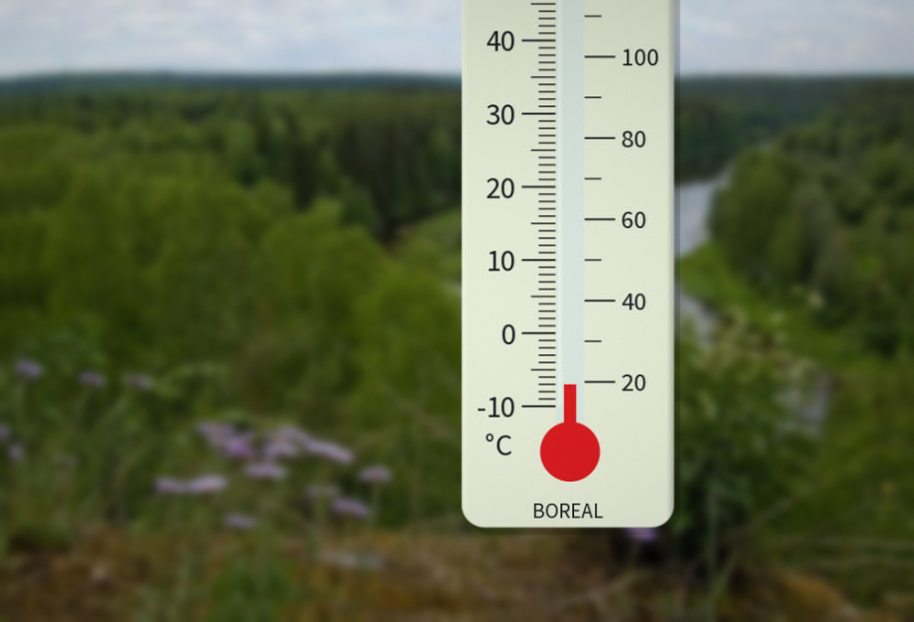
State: -7°C
